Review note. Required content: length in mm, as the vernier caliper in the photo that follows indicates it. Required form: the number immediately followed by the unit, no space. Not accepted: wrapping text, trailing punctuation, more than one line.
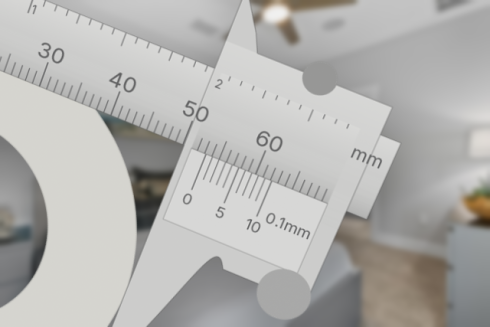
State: 53.2mm
